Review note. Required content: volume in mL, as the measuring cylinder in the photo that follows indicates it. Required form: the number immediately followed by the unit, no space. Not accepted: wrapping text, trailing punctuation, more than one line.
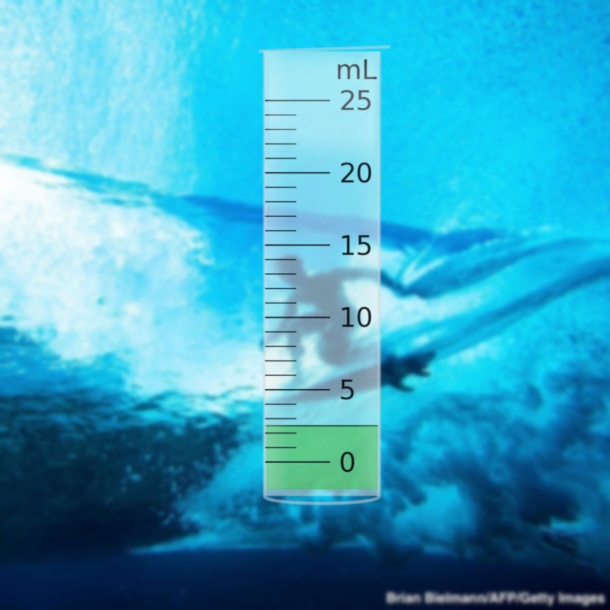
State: 2.5mL
